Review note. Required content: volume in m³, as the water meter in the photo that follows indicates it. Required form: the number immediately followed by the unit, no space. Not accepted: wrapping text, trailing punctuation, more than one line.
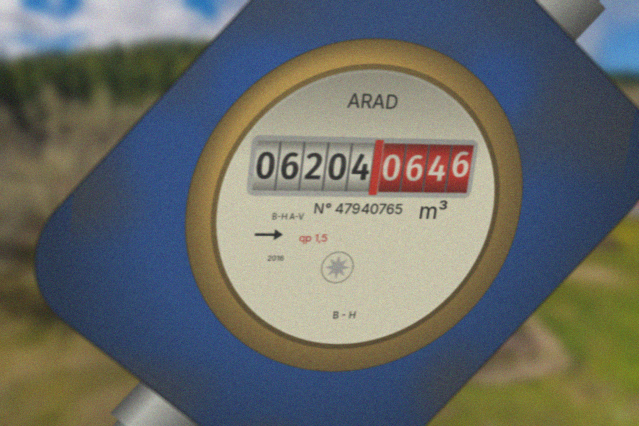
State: 6204.0646m³
